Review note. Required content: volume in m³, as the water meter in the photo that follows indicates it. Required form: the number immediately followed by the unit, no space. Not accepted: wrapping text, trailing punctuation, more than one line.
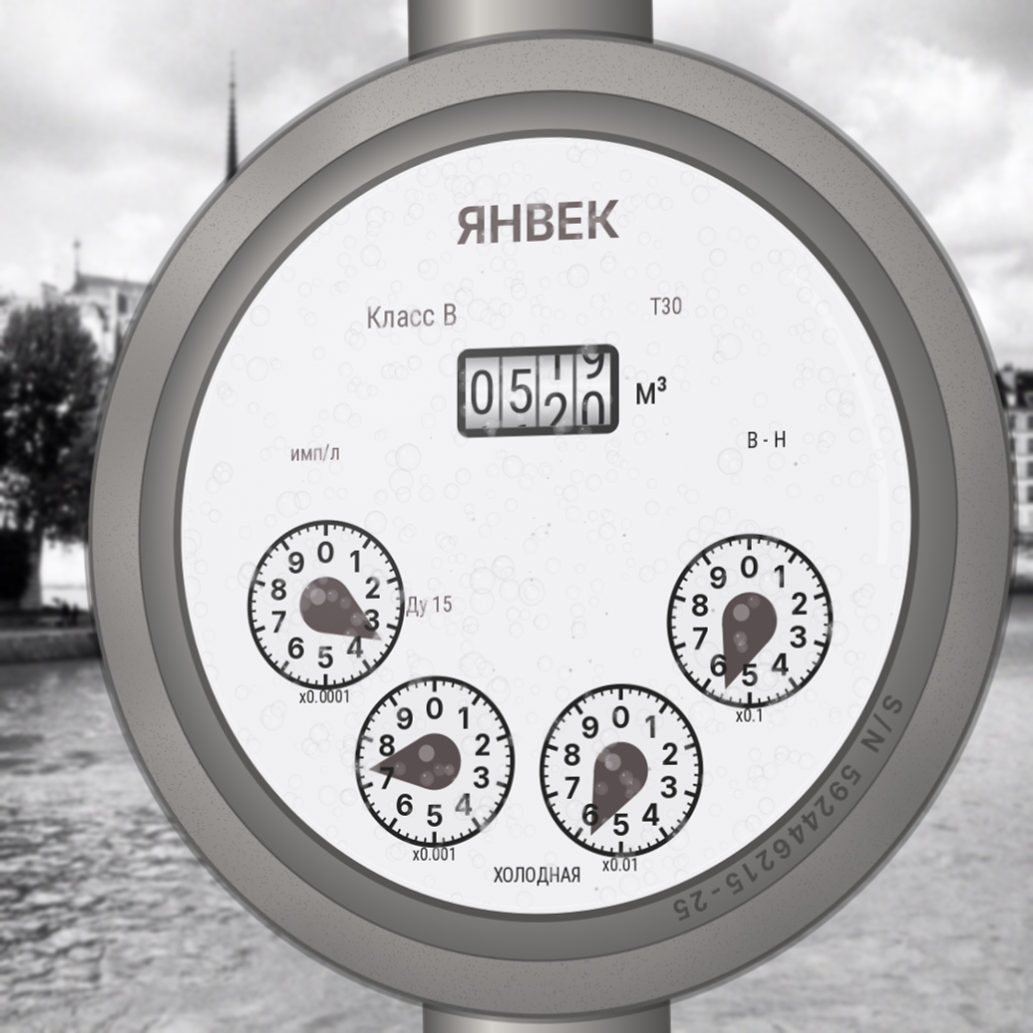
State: 519.5573m³
